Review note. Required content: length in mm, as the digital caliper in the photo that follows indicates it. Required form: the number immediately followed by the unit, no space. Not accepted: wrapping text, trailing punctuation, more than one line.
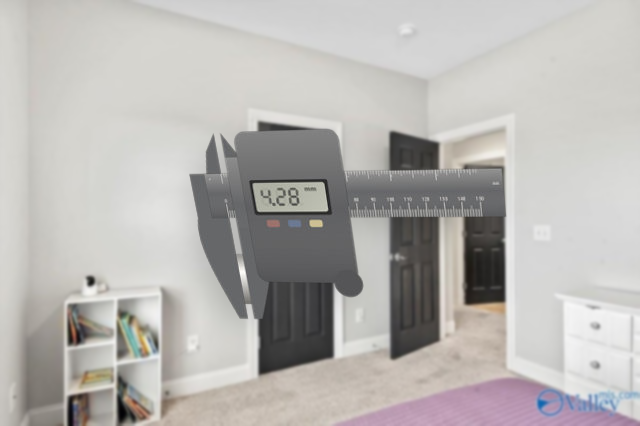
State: 4.28mm
